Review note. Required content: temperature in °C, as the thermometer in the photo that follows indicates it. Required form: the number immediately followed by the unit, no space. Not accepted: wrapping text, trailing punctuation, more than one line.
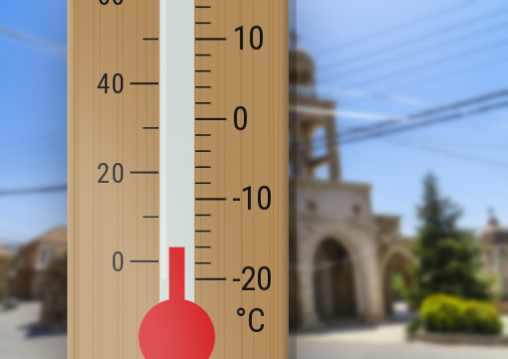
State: -16°C
